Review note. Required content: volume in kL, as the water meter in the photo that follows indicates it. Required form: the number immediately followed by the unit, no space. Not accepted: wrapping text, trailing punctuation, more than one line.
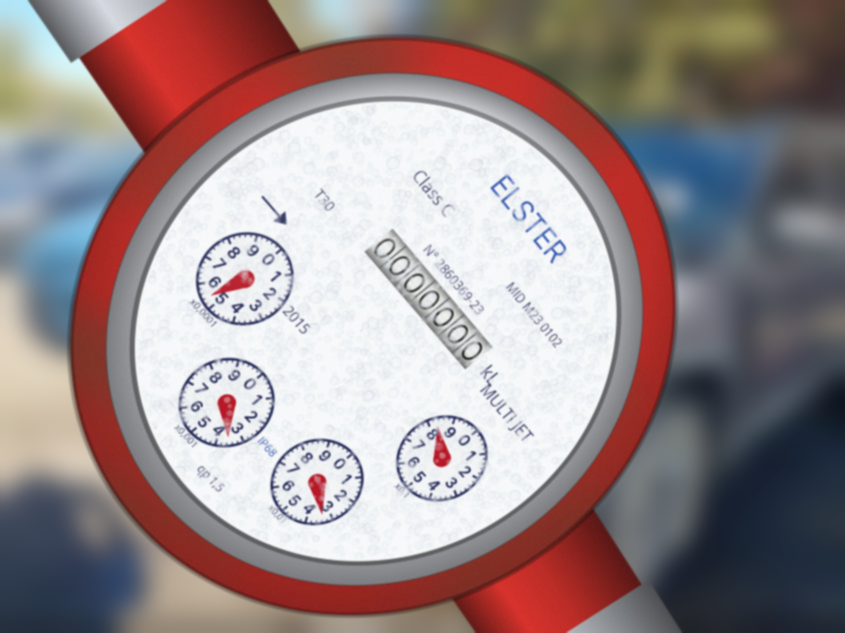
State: 0.8335kL
